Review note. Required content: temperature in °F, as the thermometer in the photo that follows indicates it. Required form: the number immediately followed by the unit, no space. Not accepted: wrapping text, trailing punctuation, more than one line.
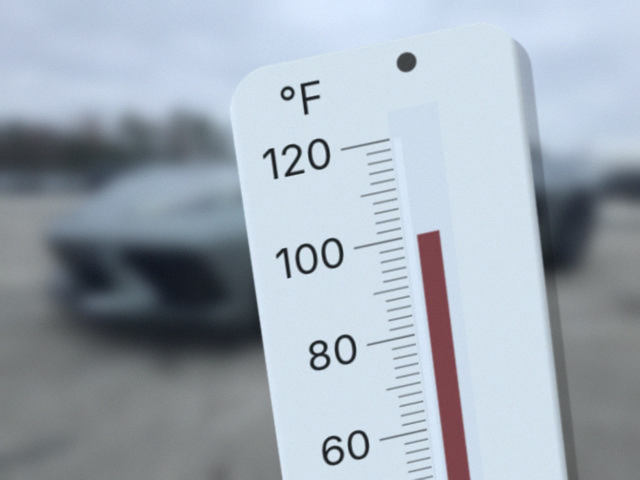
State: 100°F
